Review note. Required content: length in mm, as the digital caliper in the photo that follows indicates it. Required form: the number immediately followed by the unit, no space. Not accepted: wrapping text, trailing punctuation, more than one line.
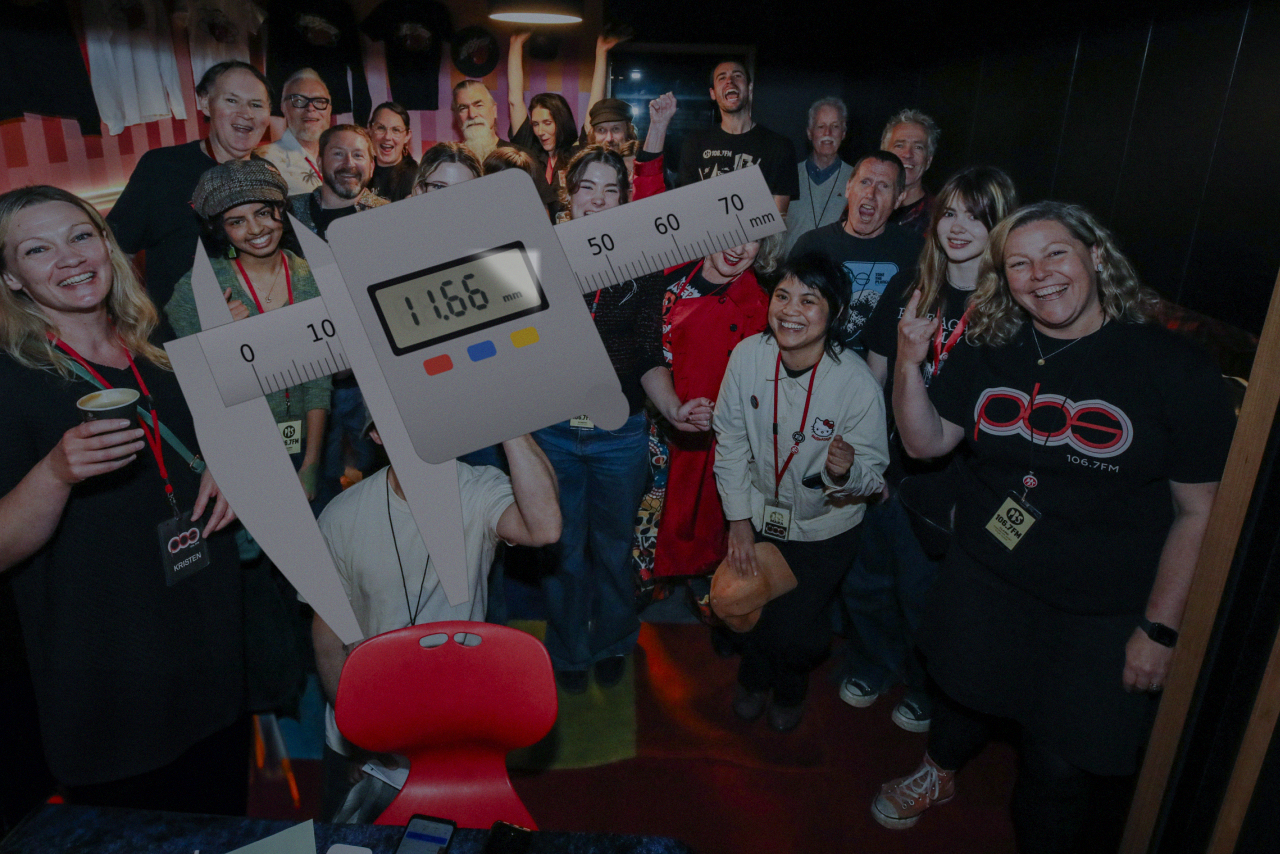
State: 11.66mm
